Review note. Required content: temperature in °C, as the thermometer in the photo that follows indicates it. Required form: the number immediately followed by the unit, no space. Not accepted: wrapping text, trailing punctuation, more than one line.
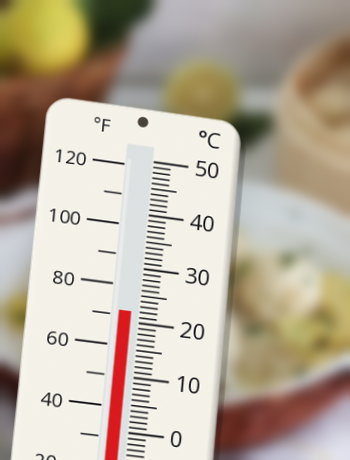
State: 22°C
